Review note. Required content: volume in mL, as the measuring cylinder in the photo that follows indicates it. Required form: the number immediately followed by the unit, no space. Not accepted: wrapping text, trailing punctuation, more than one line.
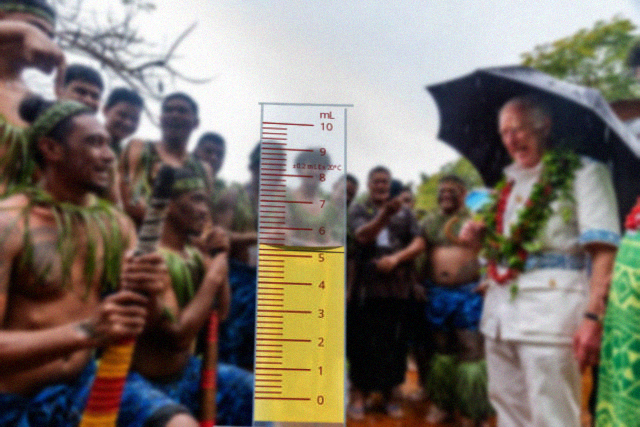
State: 5.2mL
